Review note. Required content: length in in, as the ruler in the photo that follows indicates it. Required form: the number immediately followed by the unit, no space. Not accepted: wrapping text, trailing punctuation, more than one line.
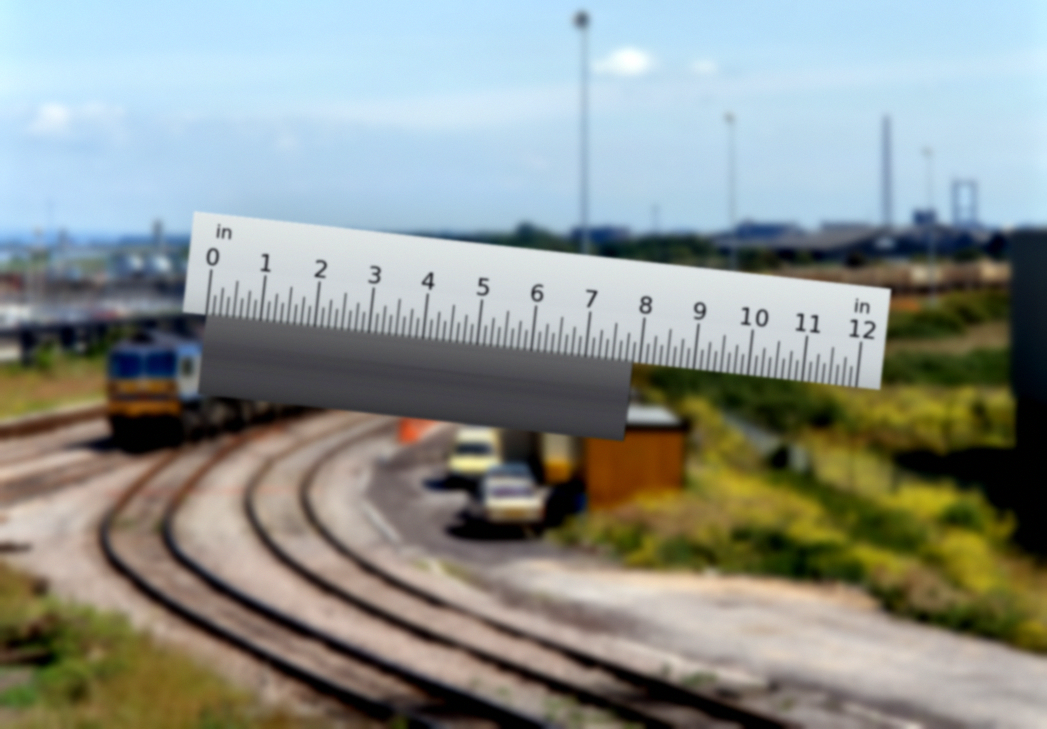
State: 7.875in
